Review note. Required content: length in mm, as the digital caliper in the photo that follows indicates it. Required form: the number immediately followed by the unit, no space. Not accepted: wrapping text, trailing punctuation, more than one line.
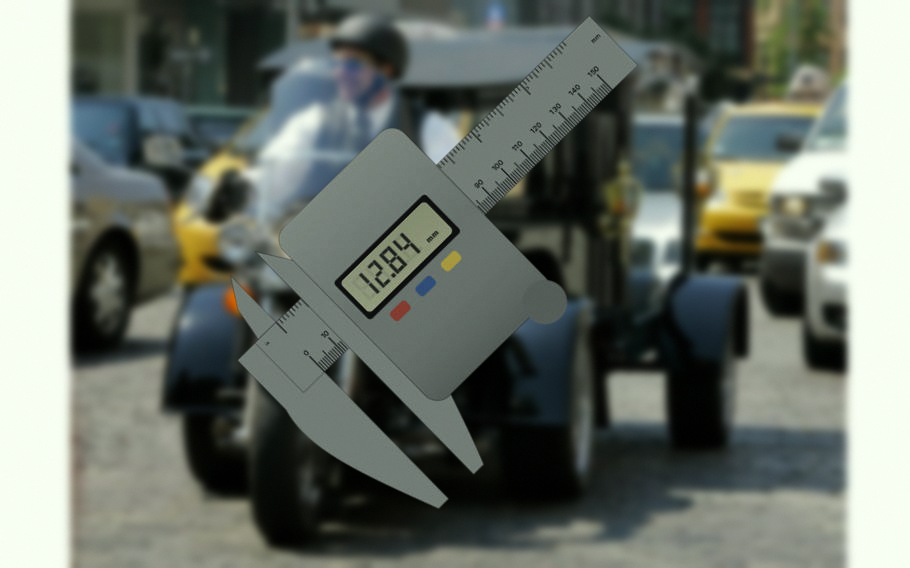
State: 12.84mm
